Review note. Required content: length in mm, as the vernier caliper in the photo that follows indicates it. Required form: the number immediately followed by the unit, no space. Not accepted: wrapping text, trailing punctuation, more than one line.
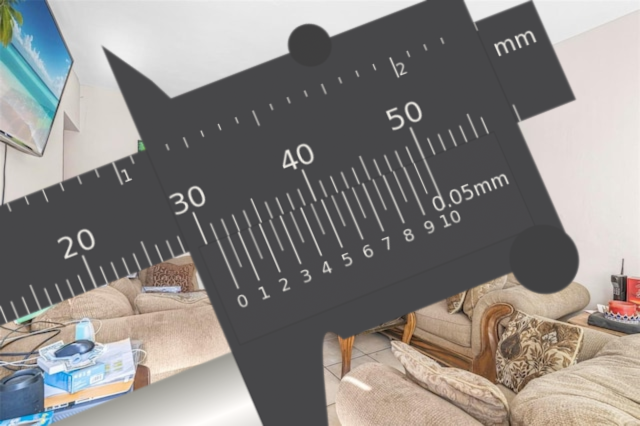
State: 31.0mm
